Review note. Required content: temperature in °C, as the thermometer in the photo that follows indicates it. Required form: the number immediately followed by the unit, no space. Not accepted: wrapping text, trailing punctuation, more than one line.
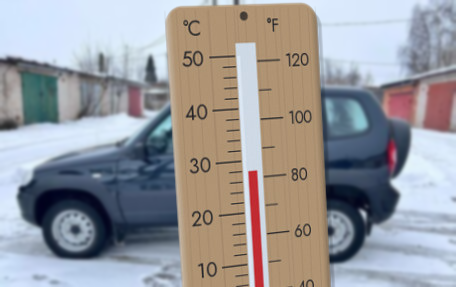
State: 28°C
